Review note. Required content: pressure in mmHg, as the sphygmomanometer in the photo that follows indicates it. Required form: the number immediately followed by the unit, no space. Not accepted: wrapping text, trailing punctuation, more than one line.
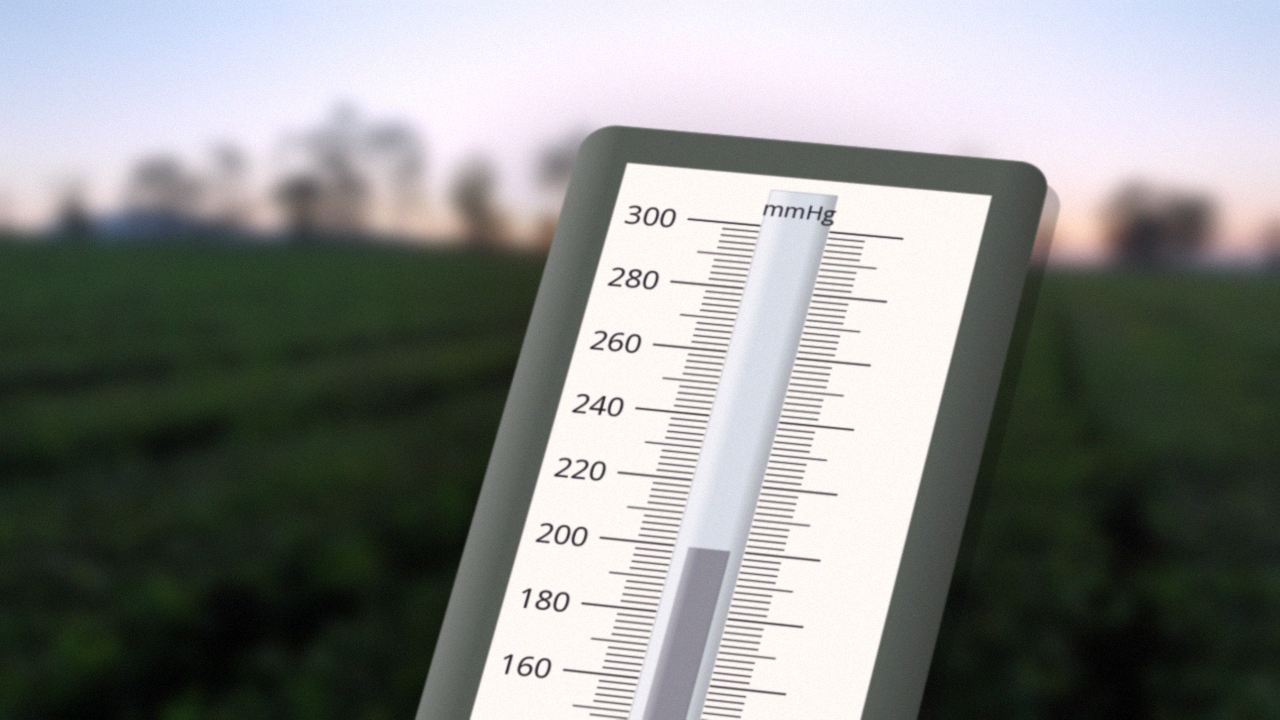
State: 200mmHg
